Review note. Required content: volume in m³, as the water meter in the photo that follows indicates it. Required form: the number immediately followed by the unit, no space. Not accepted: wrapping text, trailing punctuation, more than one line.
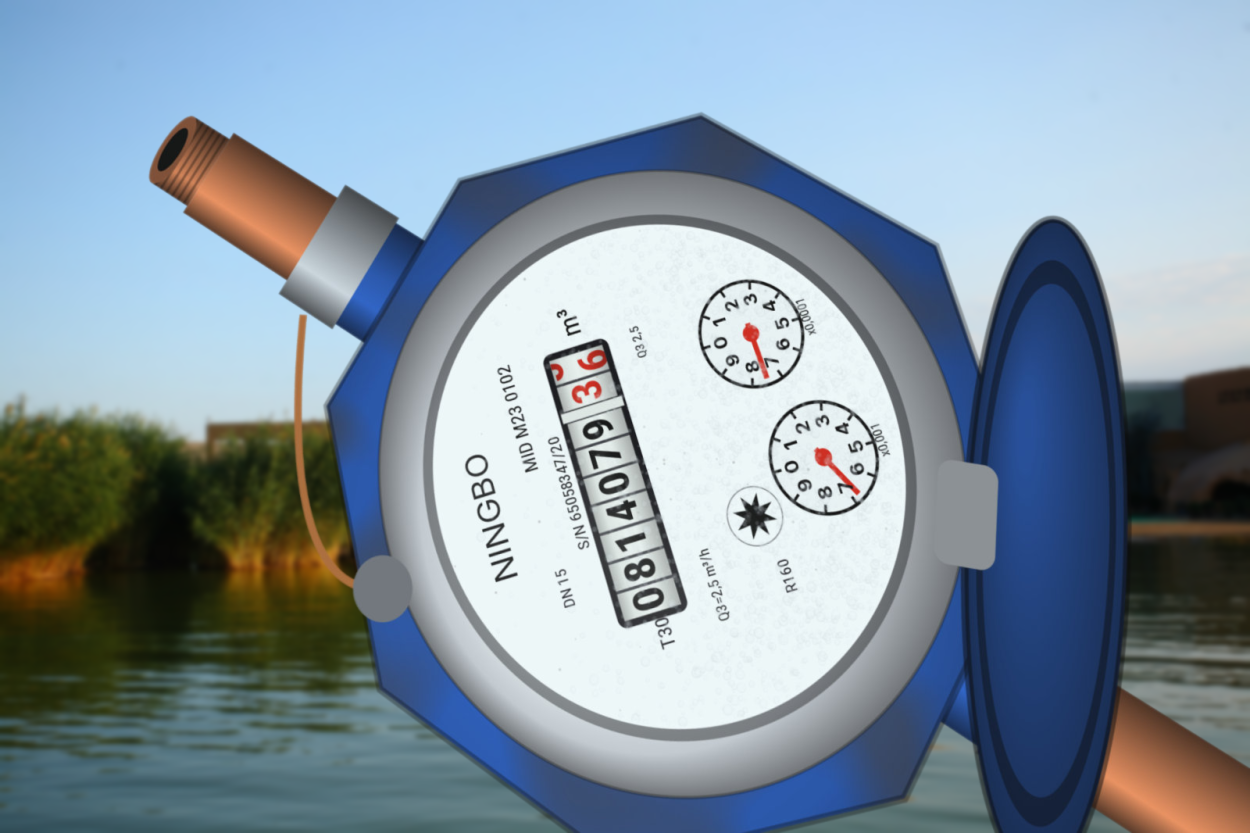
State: 814079.3567m³
